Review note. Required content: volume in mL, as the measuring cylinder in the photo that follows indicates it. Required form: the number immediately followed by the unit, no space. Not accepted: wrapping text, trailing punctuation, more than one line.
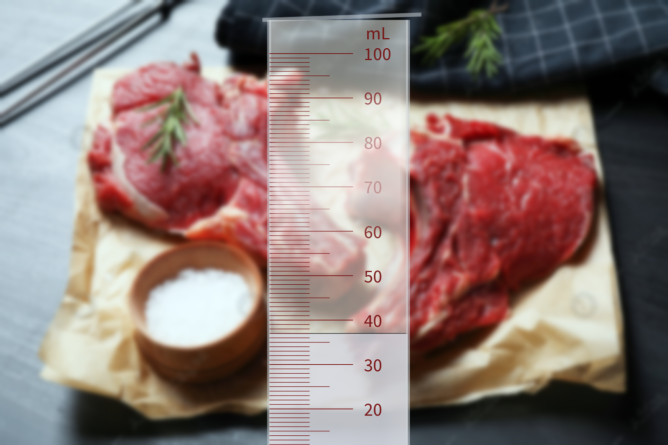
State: 37mL
